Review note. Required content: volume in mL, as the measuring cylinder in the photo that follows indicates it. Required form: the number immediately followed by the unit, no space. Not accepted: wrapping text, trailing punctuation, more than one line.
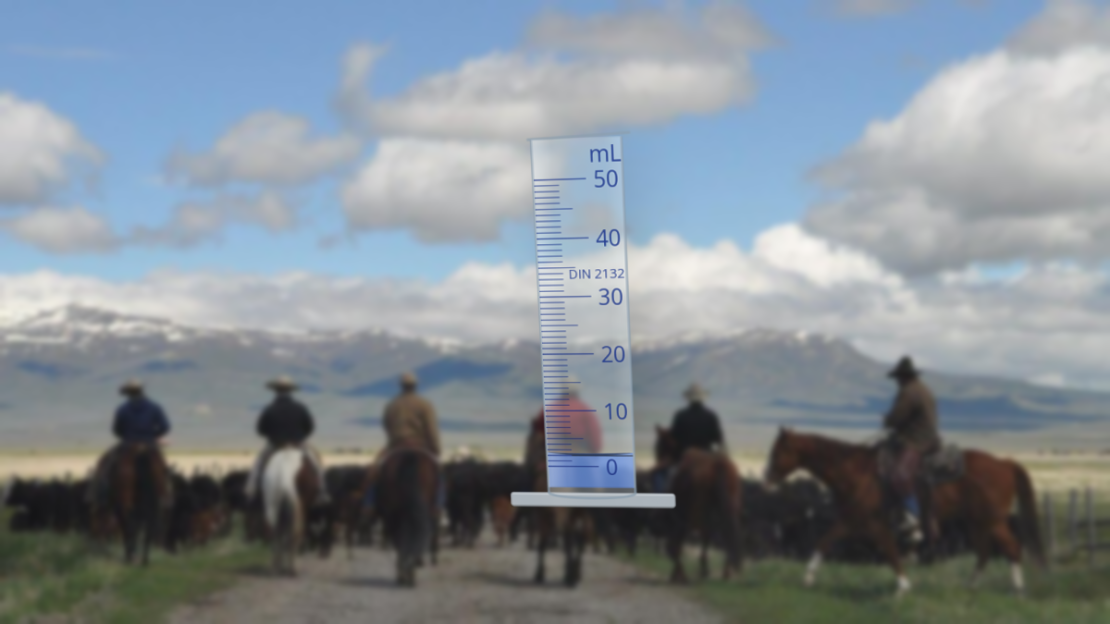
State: 2mL
